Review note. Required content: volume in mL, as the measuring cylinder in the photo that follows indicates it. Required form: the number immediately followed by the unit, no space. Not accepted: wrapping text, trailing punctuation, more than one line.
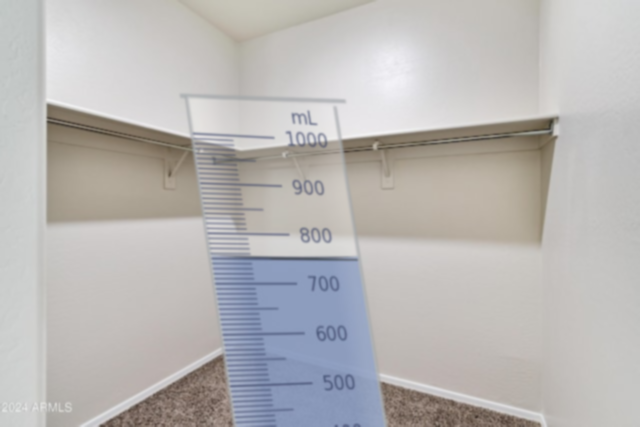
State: 750mL
